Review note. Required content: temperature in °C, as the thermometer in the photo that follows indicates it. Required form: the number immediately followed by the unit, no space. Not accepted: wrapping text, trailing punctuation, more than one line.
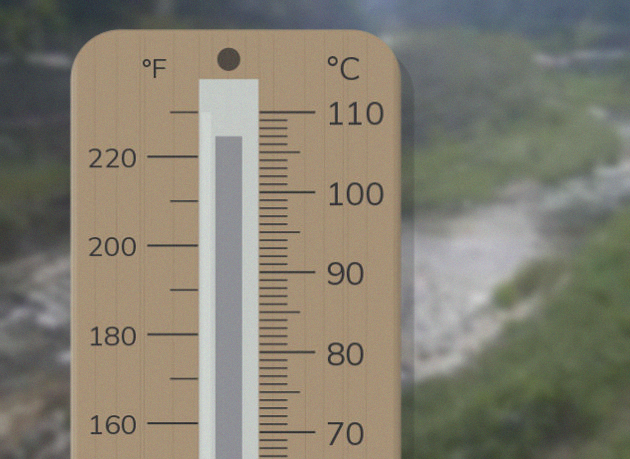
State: 107°C
